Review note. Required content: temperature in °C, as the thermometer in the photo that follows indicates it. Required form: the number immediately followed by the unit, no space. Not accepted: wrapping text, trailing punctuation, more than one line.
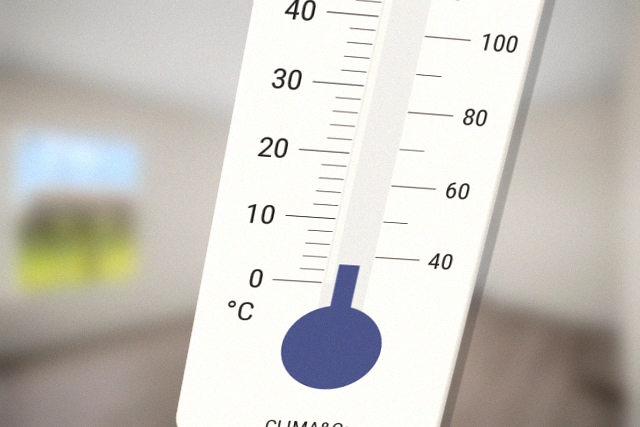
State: 3°C
